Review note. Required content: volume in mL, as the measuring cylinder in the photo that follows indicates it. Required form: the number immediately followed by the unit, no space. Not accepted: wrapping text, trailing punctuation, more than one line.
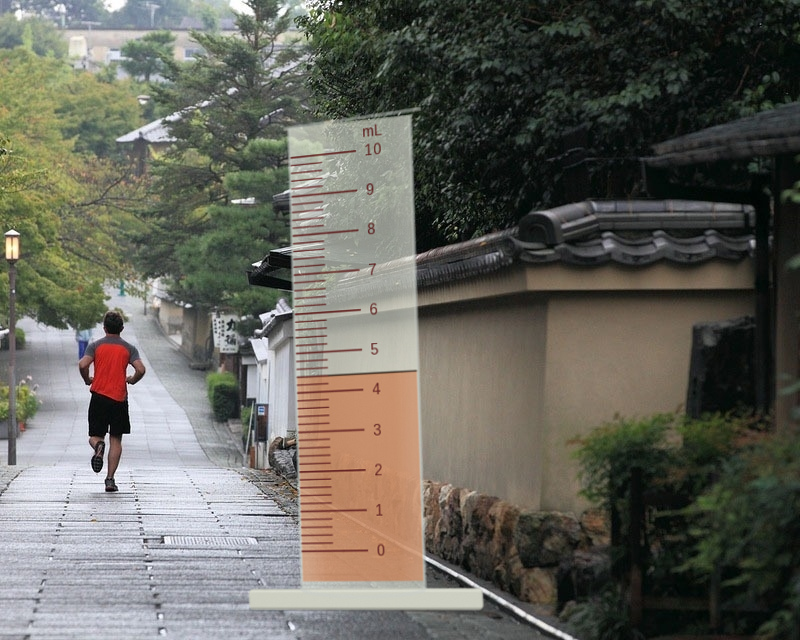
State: 4.4mL
